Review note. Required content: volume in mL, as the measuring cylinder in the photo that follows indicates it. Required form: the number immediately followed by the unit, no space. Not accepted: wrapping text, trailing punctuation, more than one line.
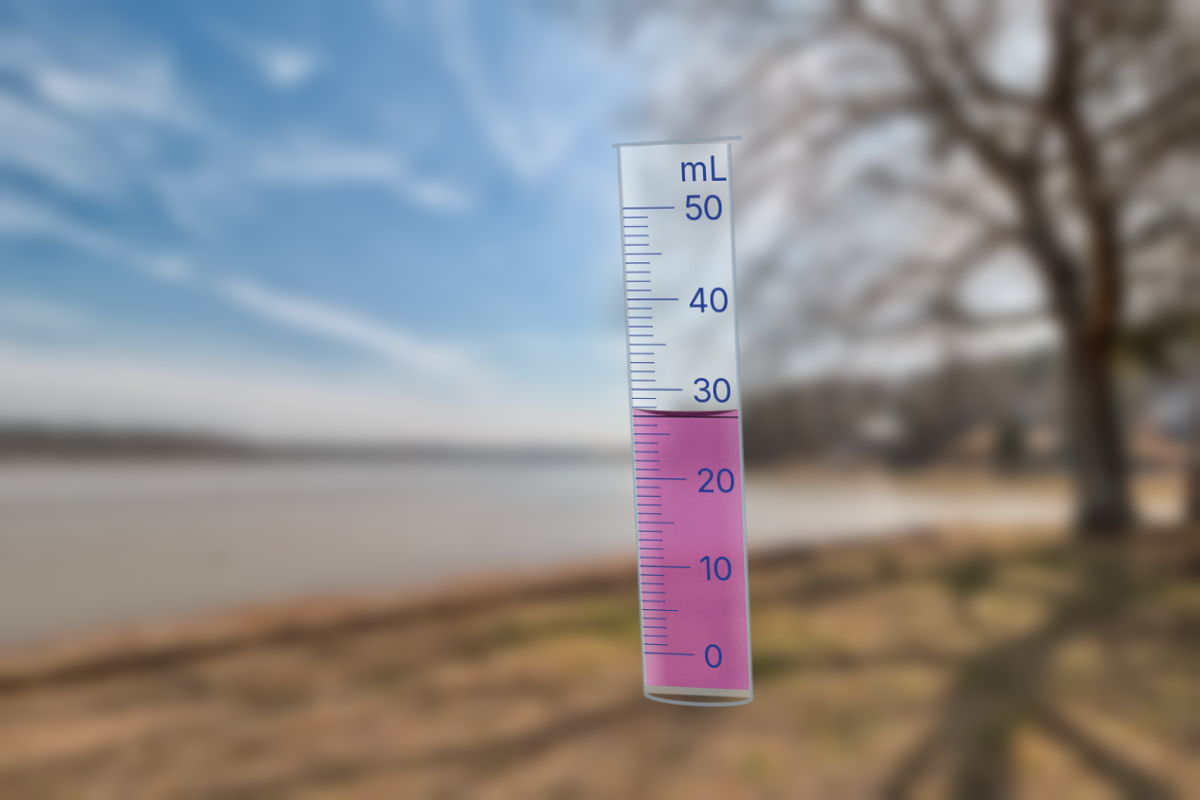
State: 27mL
